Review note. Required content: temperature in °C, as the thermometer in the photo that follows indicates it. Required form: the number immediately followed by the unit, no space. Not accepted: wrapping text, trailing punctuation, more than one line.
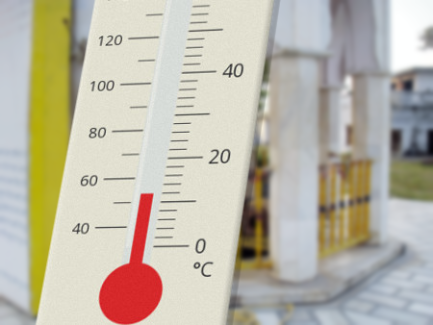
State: 12°C
